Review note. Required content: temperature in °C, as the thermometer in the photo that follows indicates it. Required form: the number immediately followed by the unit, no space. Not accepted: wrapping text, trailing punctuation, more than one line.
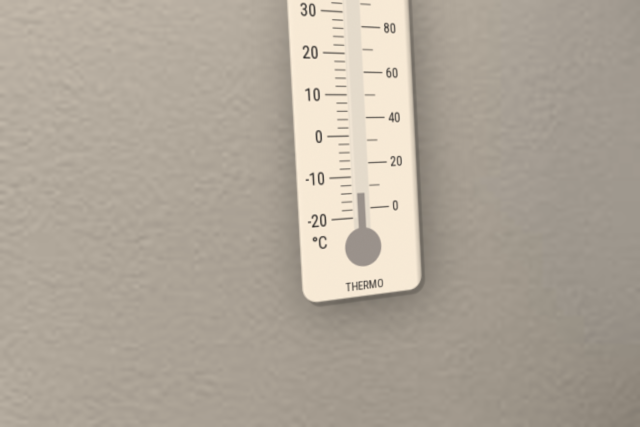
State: -14°C
